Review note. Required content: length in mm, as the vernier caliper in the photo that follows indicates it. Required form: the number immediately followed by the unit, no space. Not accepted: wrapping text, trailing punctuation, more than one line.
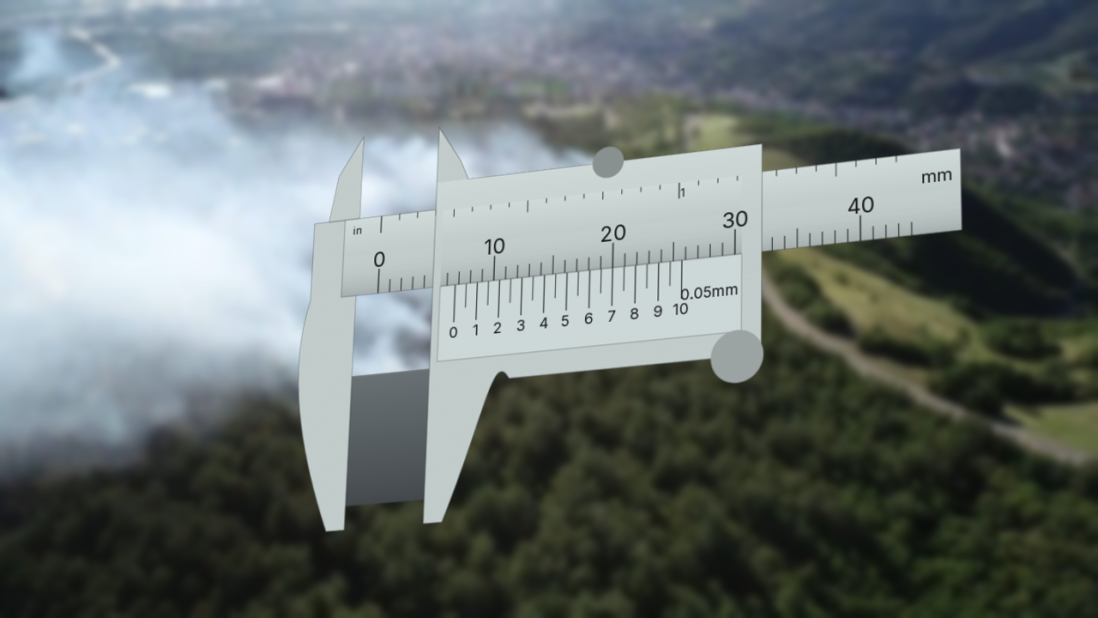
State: 6.7mm
